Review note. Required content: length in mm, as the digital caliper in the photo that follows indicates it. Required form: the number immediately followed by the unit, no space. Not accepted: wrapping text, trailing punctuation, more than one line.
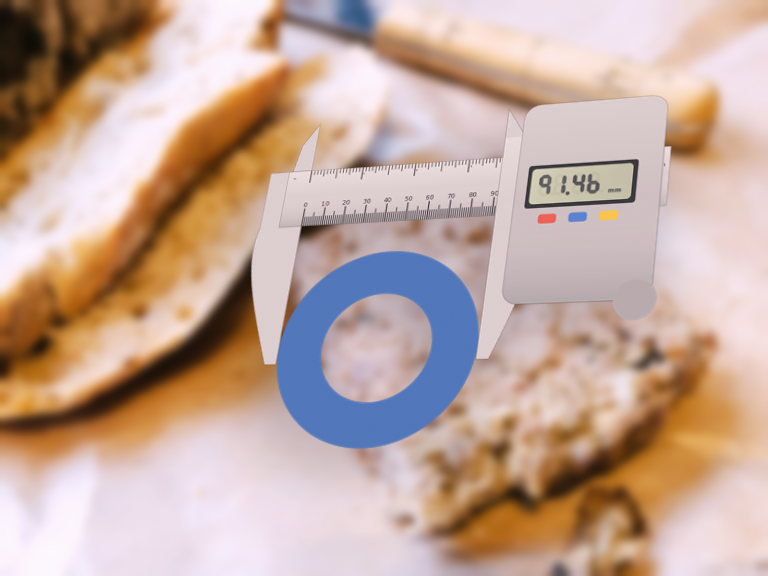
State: 91.46mm
